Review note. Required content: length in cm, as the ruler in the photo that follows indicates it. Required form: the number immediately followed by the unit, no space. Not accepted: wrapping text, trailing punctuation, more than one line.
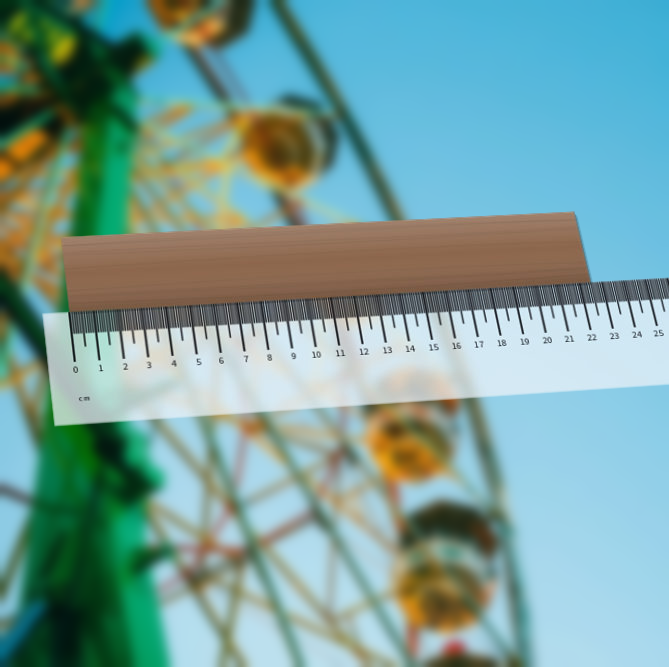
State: 22.5cm
